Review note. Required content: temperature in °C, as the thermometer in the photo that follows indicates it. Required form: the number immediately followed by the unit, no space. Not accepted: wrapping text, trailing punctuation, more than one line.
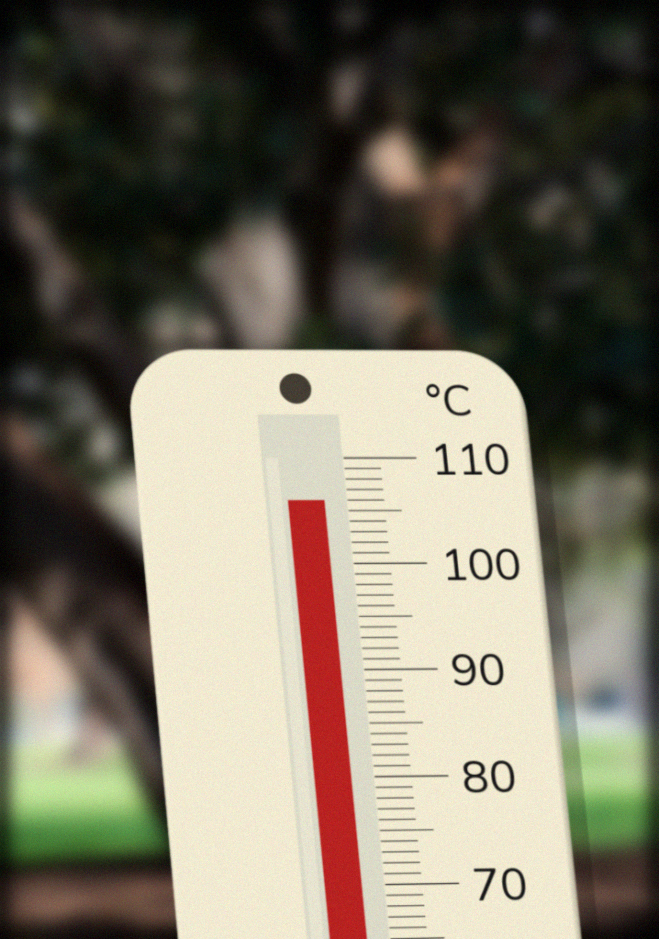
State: 106°C
